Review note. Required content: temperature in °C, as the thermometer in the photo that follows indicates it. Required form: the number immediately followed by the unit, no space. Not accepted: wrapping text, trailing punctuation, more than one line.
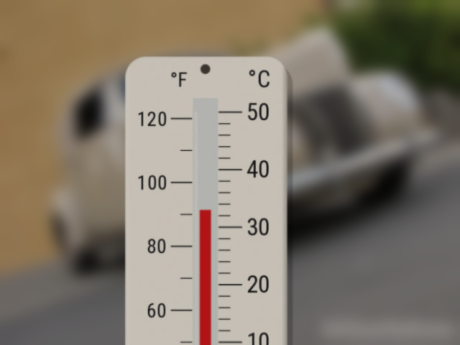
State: 33°C
